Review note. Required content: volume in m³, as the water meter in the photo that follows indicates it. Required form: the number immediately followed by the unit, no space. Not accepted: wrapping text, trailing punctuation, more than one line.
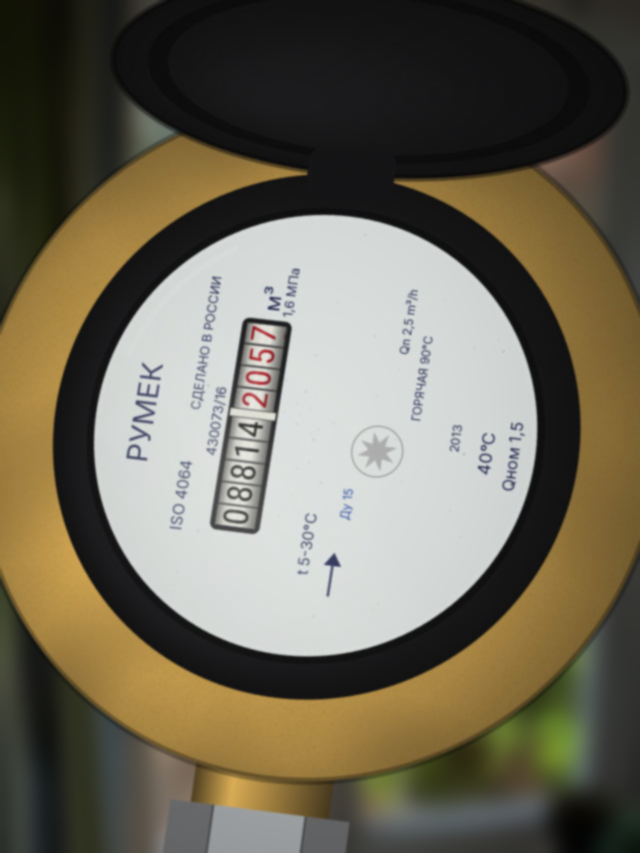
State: 8814.2057m³
